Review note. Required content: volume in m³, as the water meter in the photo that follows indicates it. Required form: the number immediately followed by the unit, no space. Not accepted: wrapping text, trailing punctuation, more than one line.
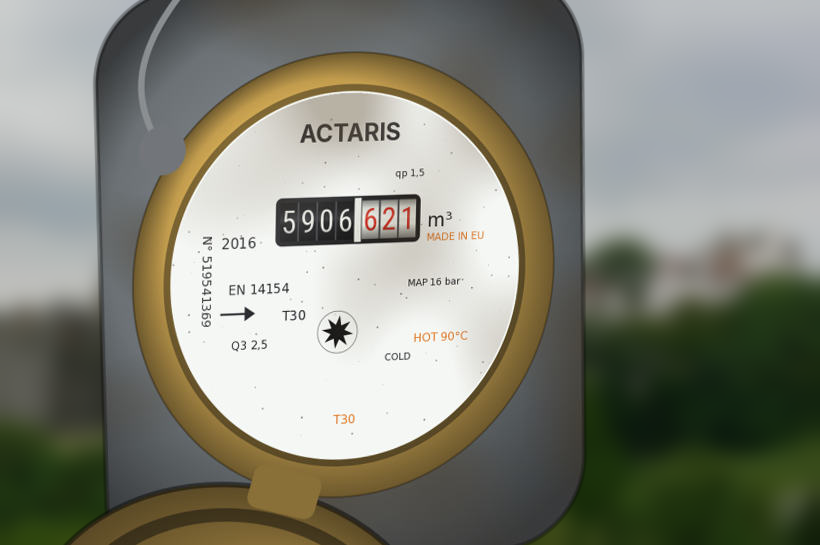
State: 5906.621m³
